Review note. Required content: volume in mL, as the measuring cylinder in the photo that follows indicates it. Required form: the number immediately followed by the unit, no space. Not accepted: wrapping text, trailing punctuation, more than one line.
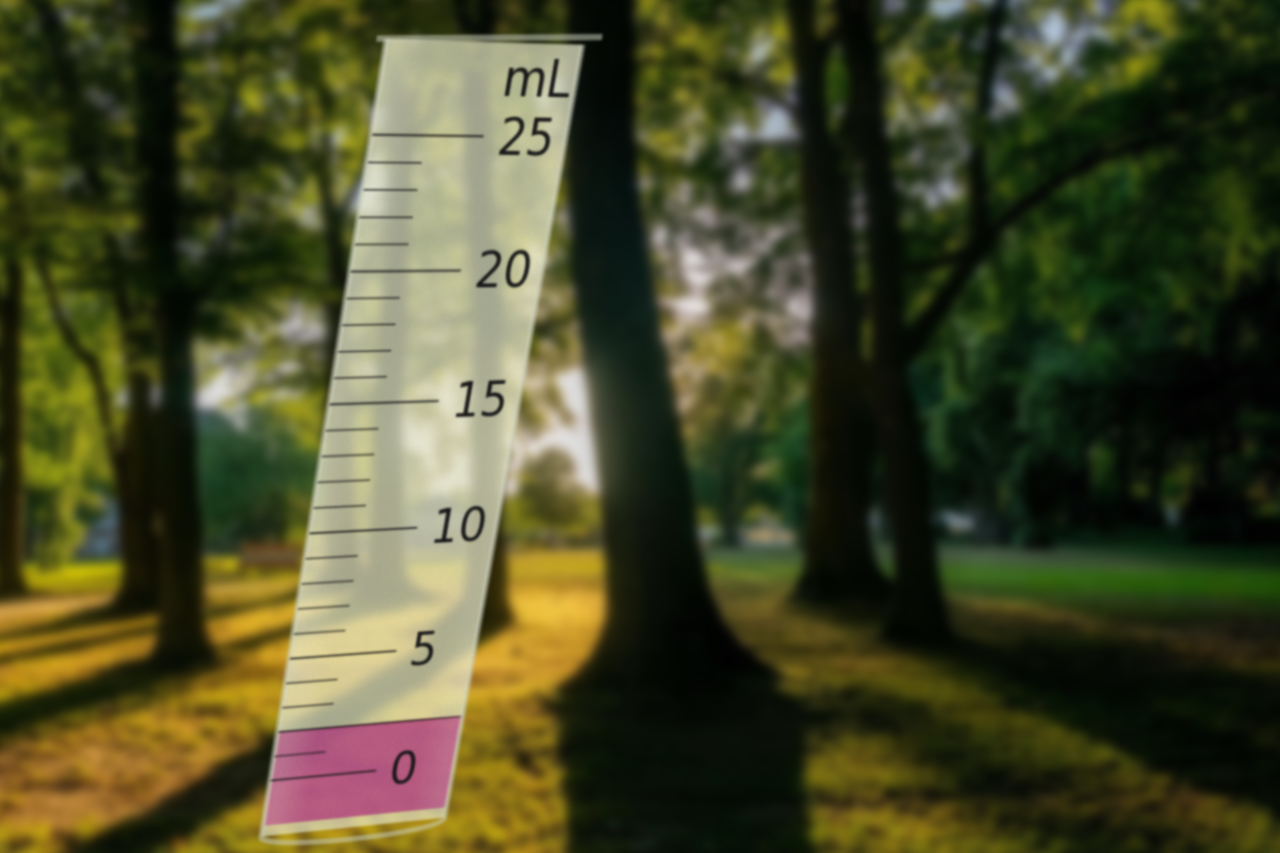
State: 2mL
